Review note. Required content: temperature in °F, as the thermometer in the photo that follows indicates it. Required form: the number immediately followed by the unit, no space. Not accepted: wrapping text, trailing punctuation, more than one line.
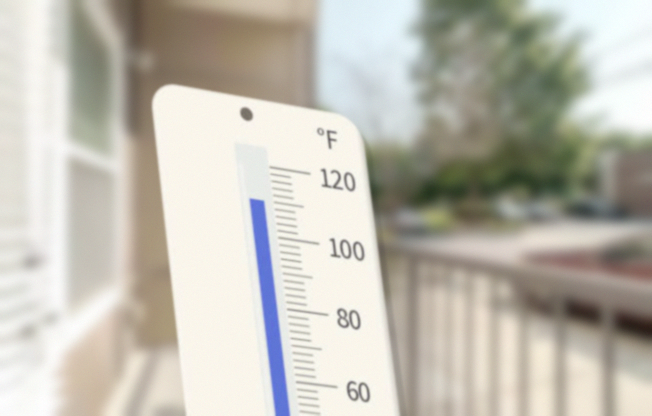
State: 110°F
